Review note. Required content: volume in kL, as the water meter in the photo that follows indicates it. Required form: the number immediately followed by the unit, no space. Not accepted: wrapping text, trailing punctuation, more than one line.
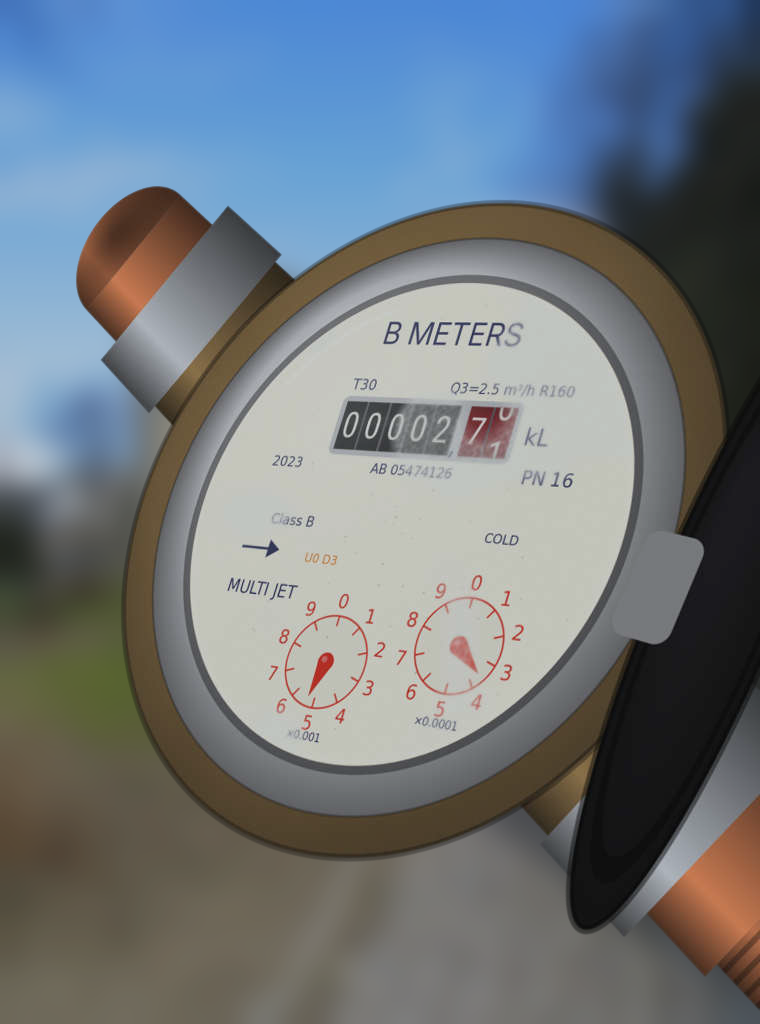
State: 2.7053kL
